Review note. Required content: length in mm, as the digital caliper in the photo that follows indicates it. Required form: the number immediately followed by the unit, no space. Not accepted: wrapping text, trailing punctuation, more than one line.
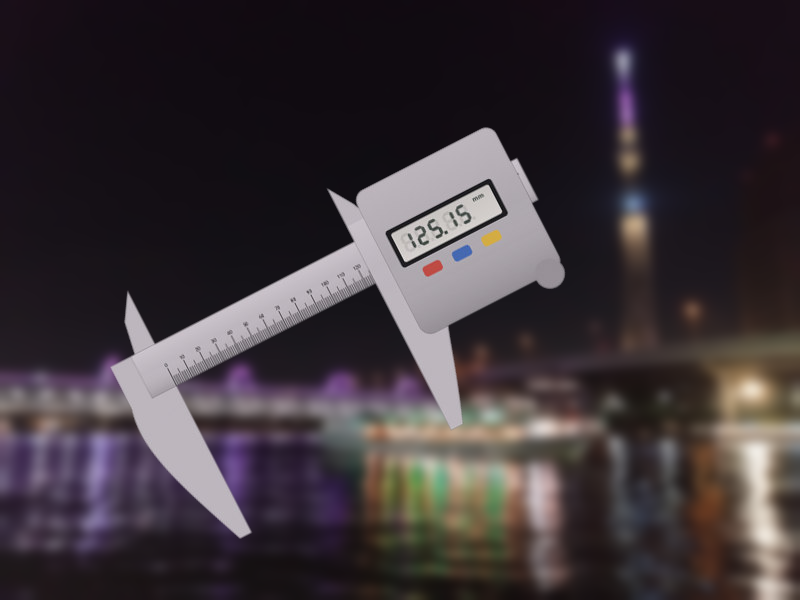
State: 125.15mm
